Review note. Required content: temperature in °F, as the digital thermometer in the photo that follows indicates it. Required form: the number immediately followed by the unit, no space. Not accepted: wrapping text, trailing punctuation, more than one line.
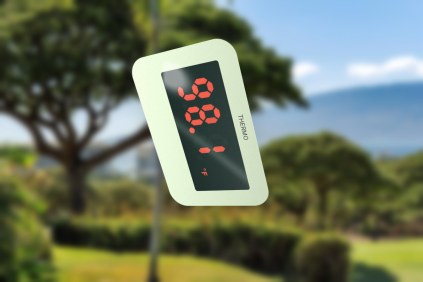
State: 98.1°F
